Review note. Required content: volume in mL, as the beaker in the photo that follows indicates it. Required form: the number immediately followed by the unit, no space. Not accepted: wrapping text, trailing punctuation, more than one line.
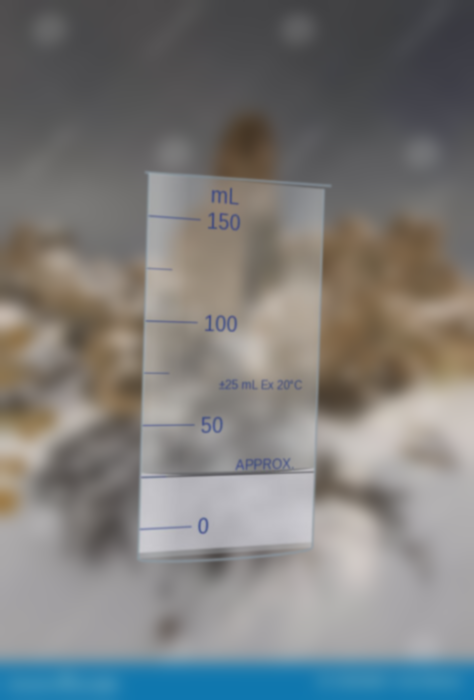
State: 25mL
